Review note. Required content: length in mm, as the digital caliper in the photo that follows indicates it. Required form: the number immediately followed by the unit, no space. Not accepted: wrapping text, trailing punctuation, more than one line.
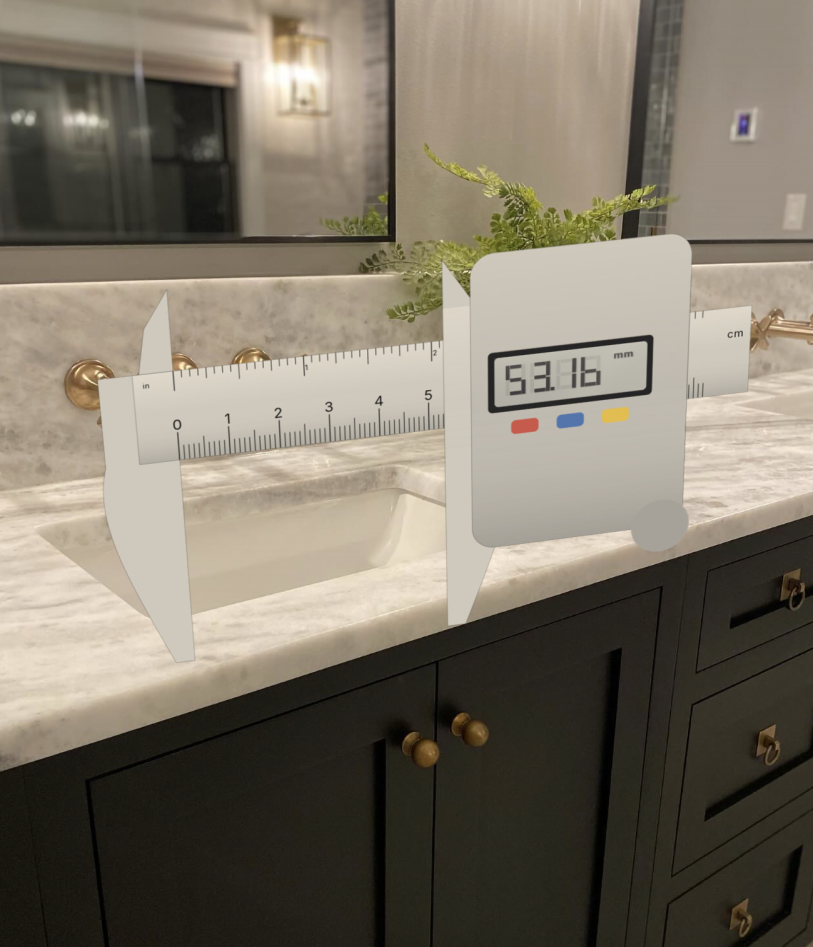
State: 53.16mm
